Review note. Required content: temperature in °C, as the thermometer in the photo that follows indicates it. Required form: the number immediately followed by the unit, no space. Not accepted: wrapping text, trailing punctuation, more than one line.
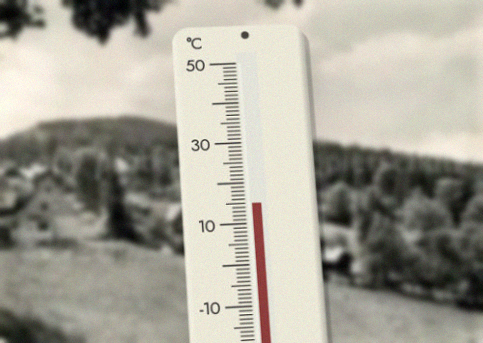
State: 15°C
